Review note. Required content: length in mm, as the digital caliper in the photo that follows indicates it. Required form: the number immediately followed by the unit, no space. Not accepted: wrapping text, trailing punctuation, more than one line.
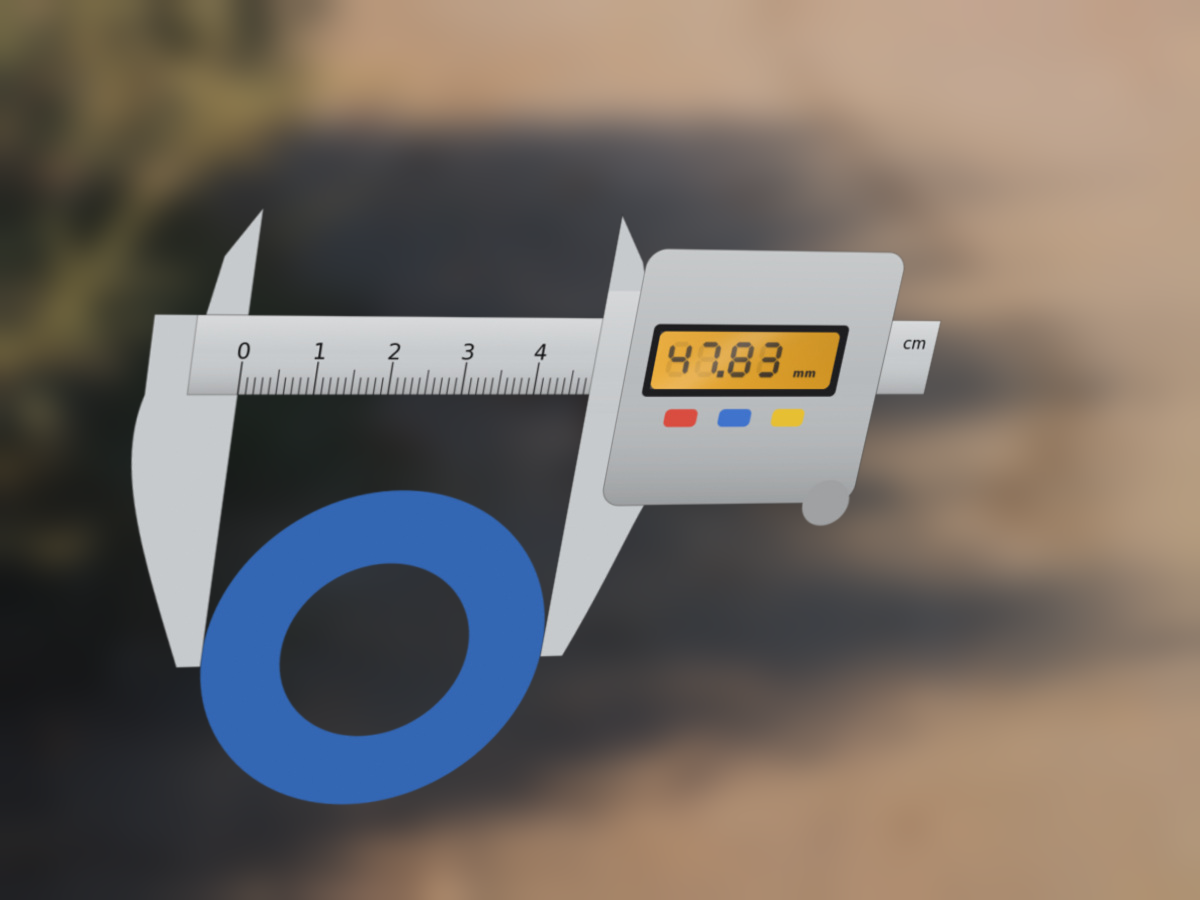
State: 47.83mm
